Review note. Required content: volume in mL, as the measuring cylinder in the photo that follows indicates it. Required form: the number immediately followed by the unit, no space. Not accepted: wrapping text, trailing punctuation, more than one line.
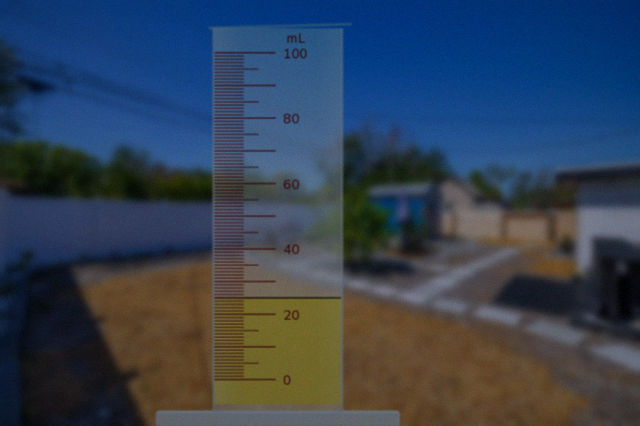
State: 25mL
